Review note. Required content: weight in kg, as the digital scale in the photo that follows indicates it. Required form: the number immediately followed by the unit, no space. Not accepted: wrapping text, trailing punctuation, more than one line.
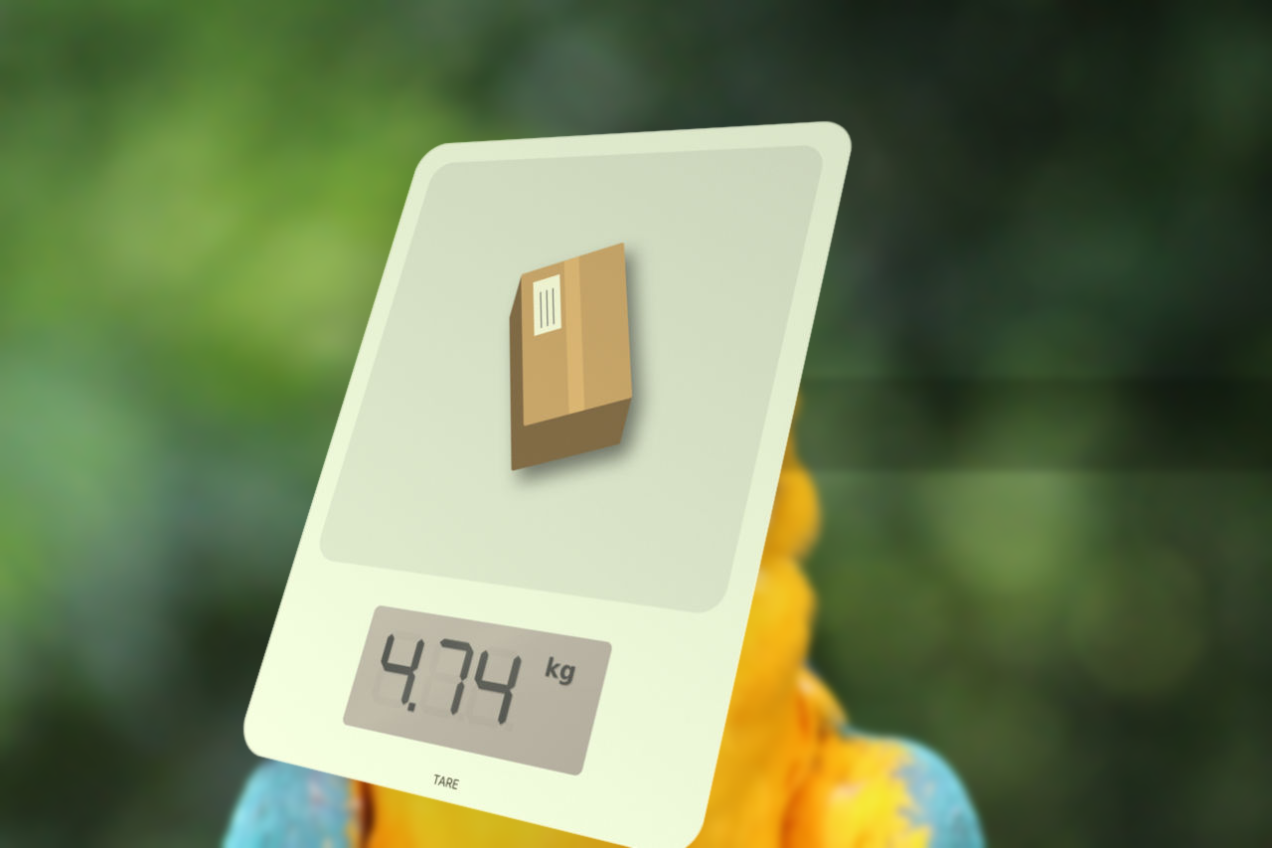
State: 4.74kg
